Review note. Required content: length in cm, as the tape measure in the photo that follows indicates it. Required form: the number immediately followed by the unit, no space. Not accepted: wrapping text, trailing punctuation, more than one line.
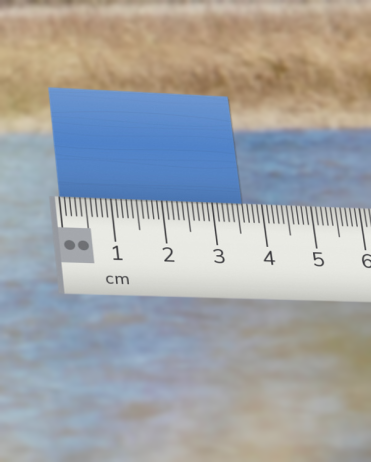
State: 3.6cm
